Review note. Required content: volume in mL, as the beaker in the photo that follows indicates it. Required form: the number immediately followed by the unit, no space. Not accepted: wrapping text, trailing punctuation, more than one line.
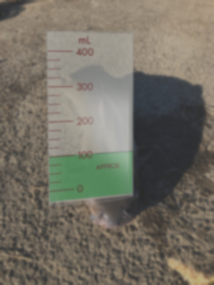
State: 100mL
